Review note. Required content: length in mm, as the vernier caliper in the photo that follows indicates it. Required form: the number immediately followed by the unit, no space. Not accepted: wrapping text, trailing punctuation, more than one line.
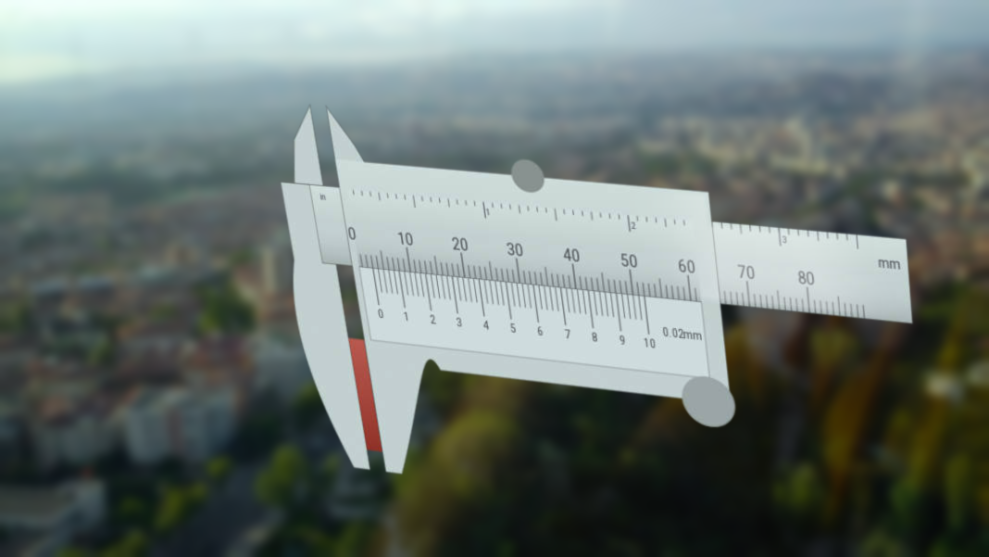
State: 3.0mm
